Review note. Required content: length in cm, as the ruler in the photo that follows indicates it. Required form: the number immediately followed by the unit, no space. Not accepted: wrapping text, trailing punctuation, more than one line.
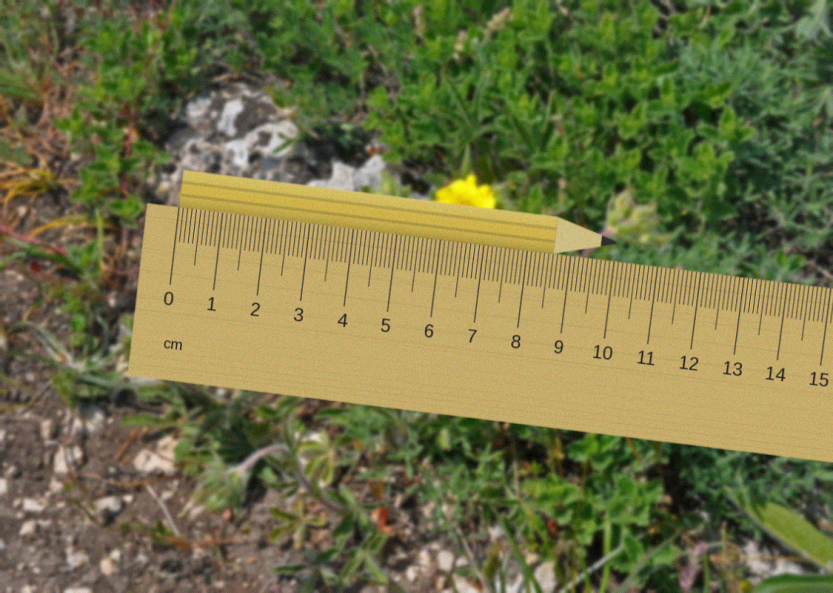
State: 10cm
